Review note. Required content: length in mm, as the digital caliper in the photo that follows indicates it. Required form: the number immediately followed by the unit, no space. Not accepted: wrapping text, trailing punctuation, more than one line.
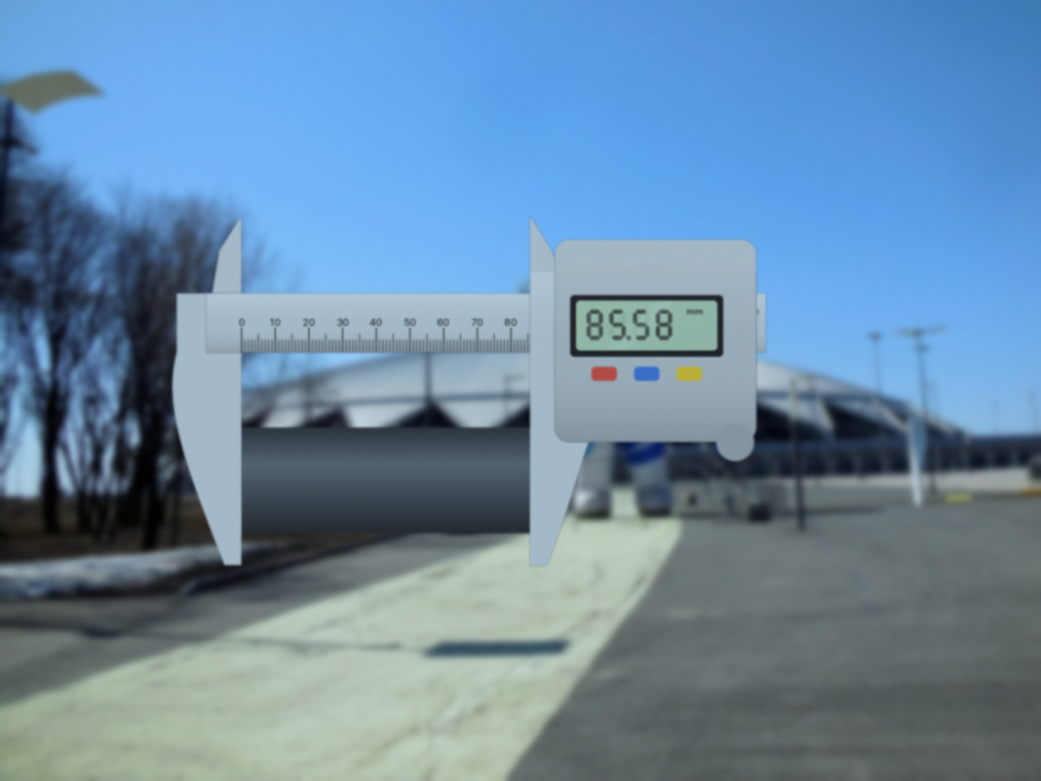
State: 85.58mm
